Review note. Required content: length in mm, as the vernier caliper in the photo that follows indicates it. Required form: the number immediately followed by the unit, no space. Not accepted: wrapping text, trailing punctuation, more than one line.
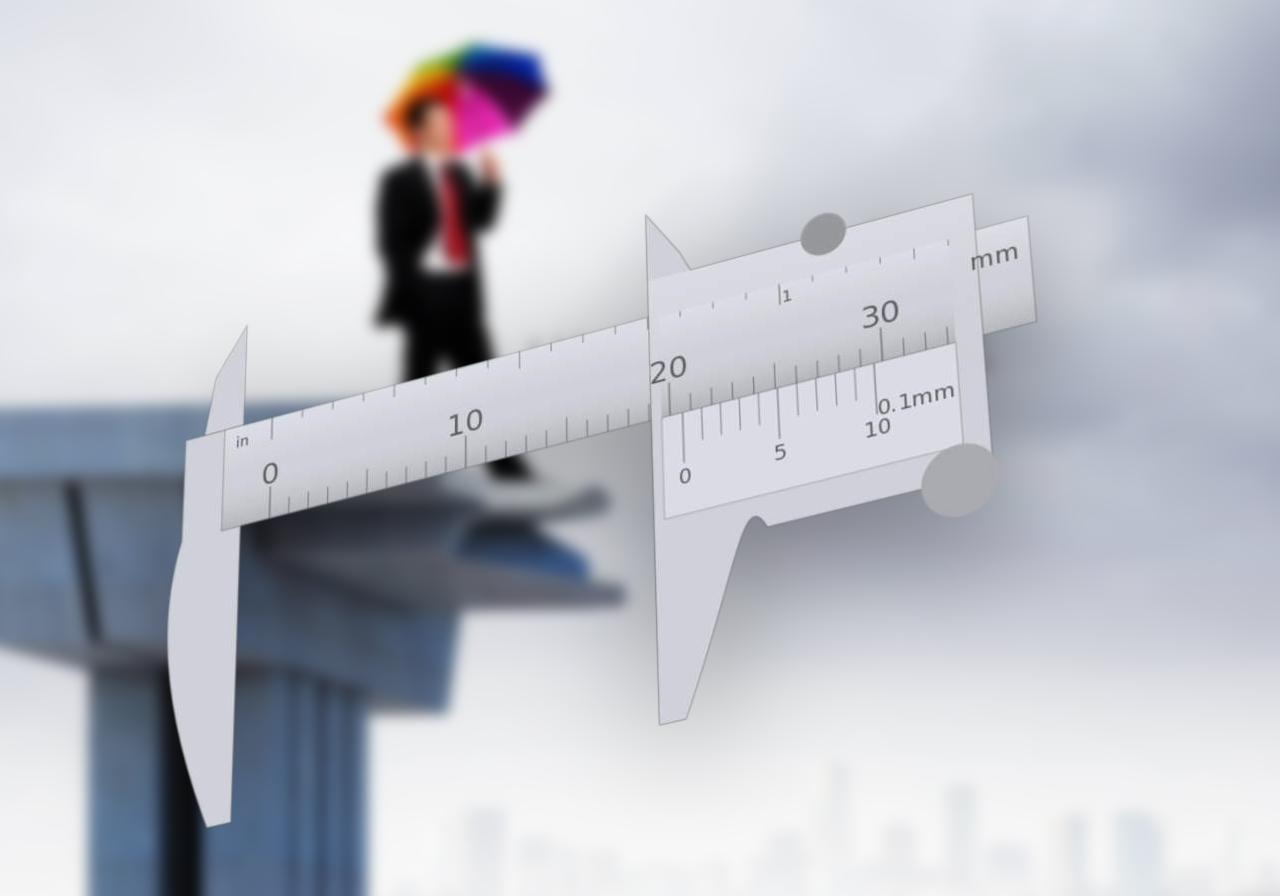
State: 20.6mm
